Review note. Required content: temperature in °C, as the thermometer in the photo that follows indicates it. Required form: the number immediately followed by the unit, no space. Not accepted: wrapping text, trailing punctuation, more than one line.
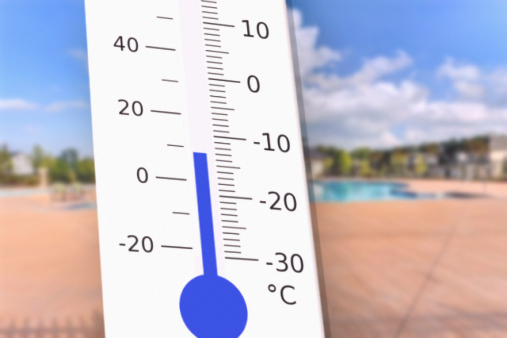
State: -13°C
